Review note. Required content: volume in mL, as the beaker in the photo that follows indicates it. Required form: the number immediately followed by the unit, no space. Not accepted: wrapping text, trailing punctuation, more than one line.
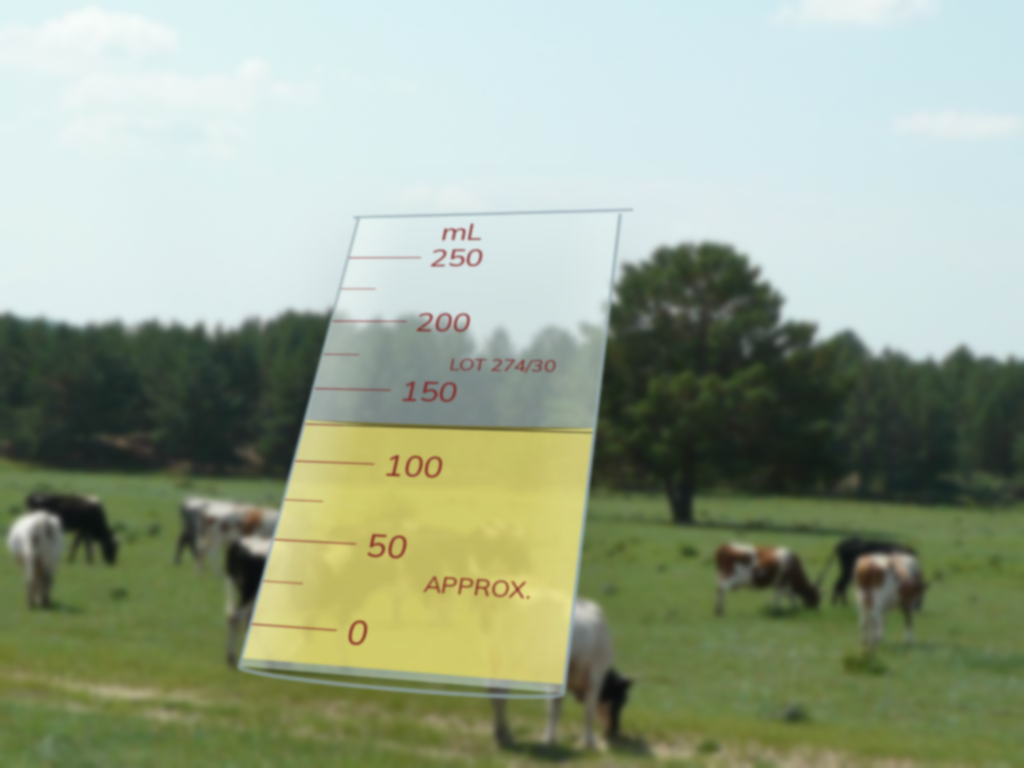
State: 125mL
